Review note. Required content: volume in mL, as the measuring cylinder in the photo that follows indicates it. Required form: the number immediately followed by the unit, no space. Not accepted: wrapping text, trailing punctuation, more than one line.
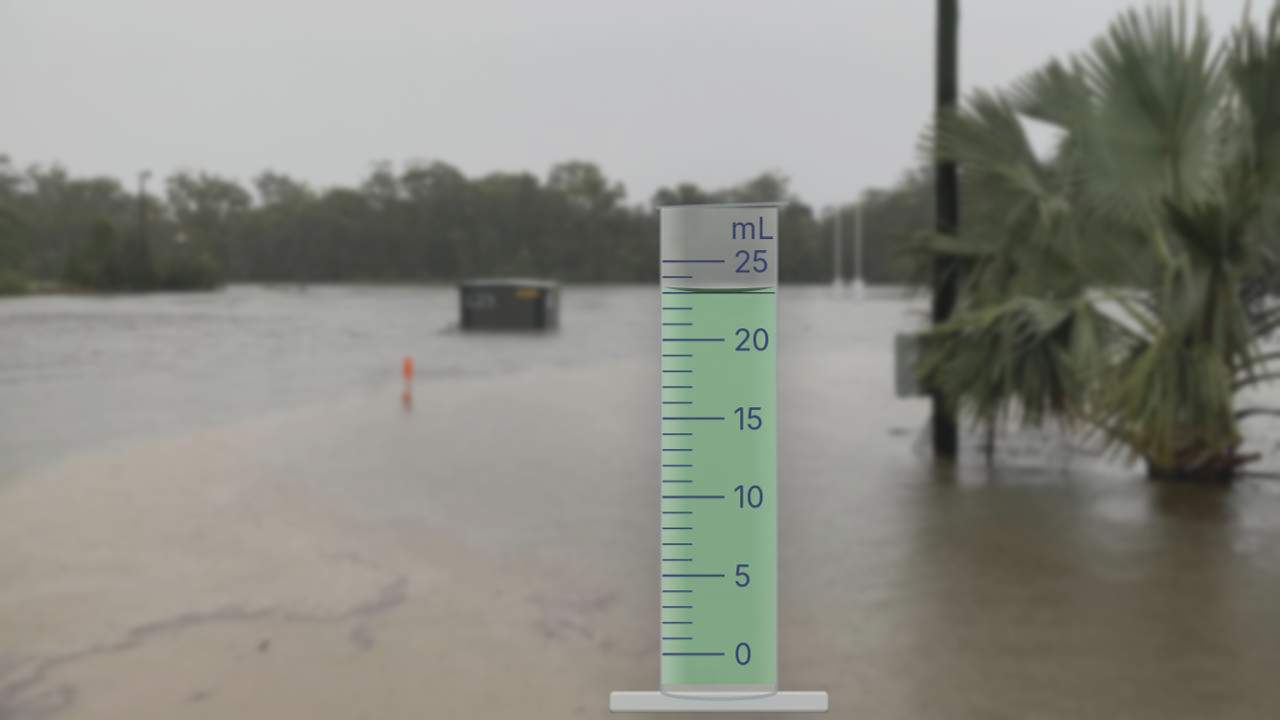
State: 23mL
